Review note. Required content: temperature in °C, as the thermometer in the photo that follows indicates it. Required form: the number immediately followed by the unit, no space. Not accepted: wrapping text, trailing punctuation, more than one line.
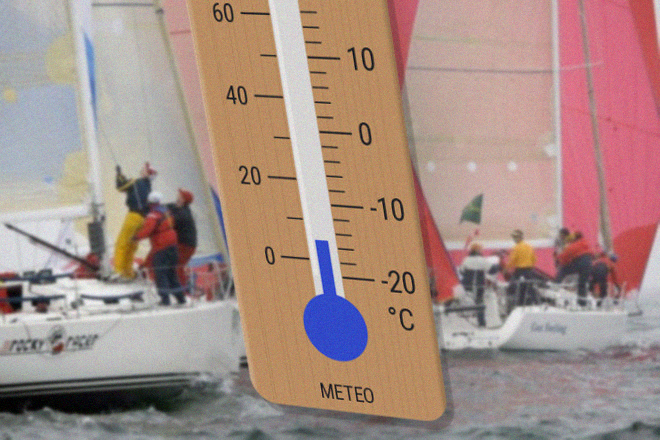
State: -15°C
